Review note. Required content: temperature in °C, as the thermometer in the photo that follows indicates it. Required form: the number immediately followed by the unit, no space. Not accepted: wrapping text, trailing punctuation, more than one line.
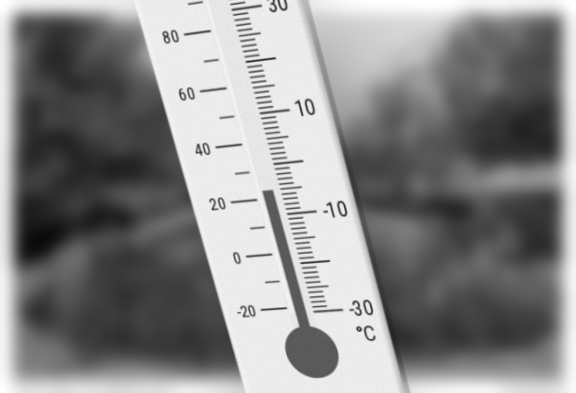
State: -5°C
